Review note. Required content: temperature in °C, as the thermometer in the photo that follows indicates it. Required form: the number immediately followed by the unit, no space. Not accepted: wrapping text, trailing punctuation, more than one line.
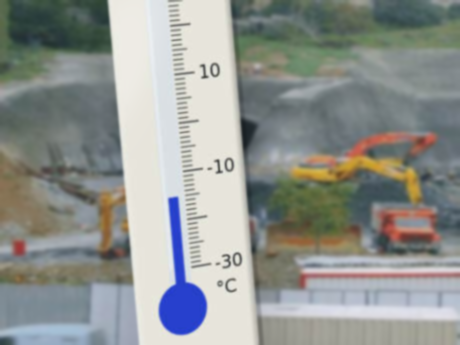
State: -15°C
